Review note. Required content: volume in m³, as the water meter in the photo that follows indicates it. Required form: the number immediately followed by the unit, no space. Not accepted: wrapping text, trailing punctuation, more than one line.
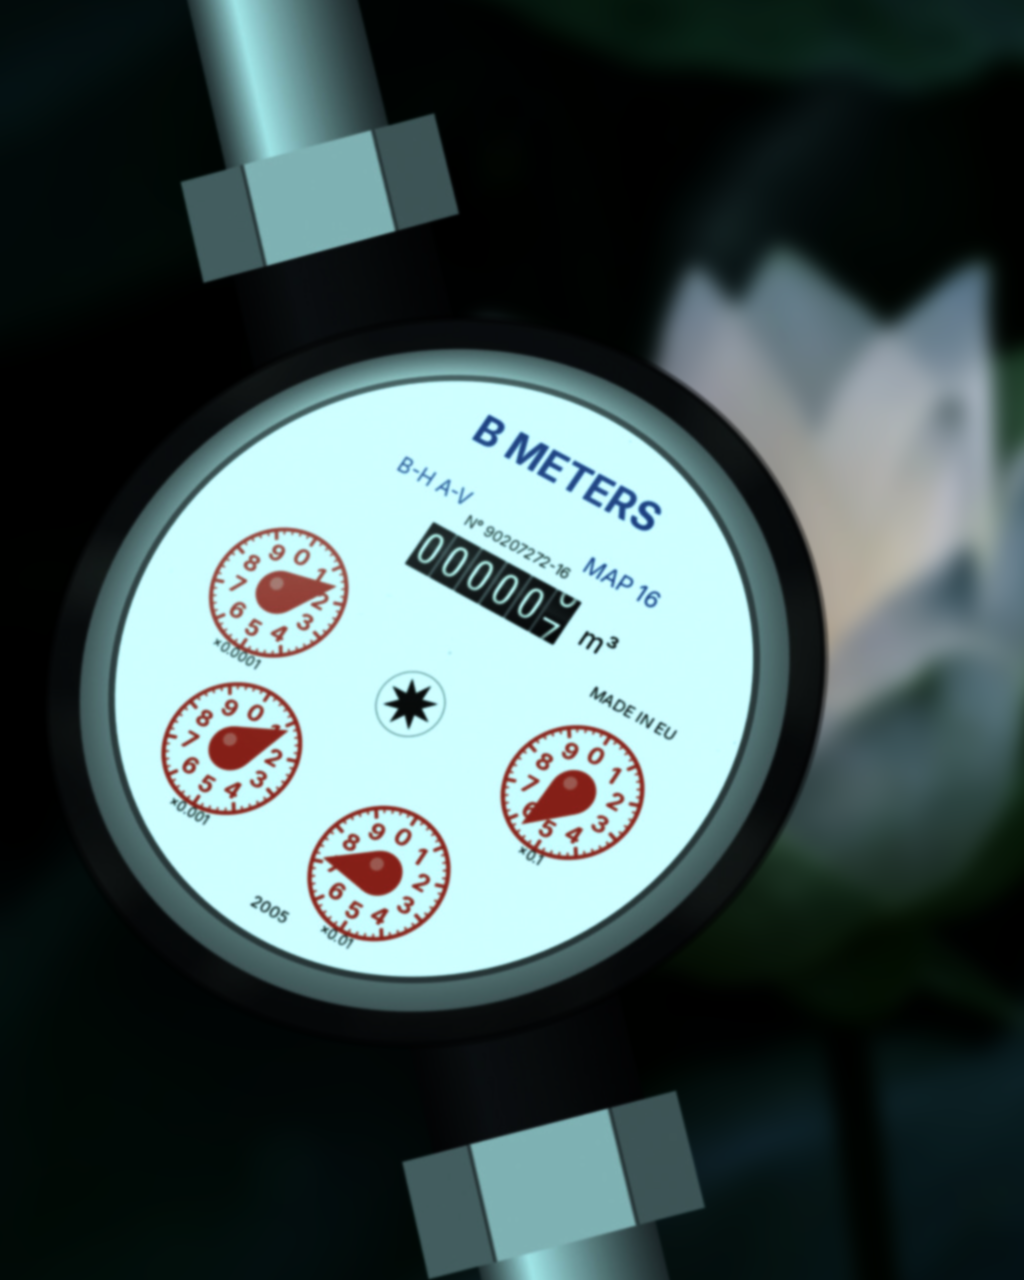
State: 6.5711m³
